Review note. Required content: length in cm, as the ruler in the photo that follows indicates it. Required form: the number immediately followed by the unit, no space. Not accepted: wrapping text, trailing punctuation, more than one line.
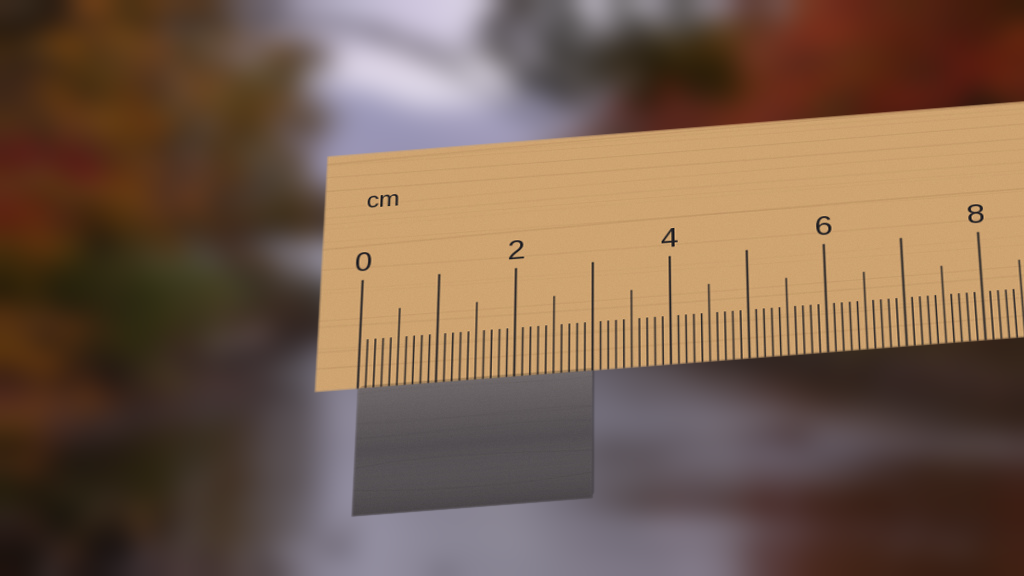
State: 3cm
